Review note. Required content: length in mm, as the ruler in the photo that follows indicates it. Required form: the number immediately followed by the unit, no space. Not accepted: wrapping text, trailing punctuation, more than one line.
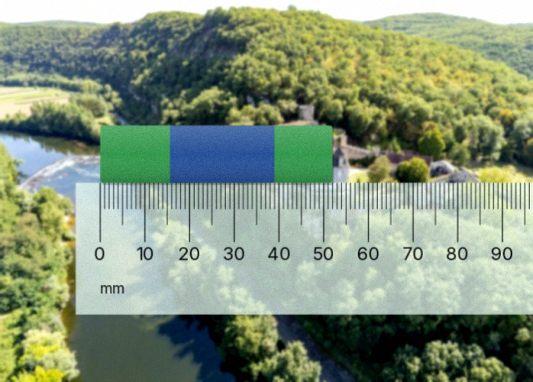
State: 52mm
